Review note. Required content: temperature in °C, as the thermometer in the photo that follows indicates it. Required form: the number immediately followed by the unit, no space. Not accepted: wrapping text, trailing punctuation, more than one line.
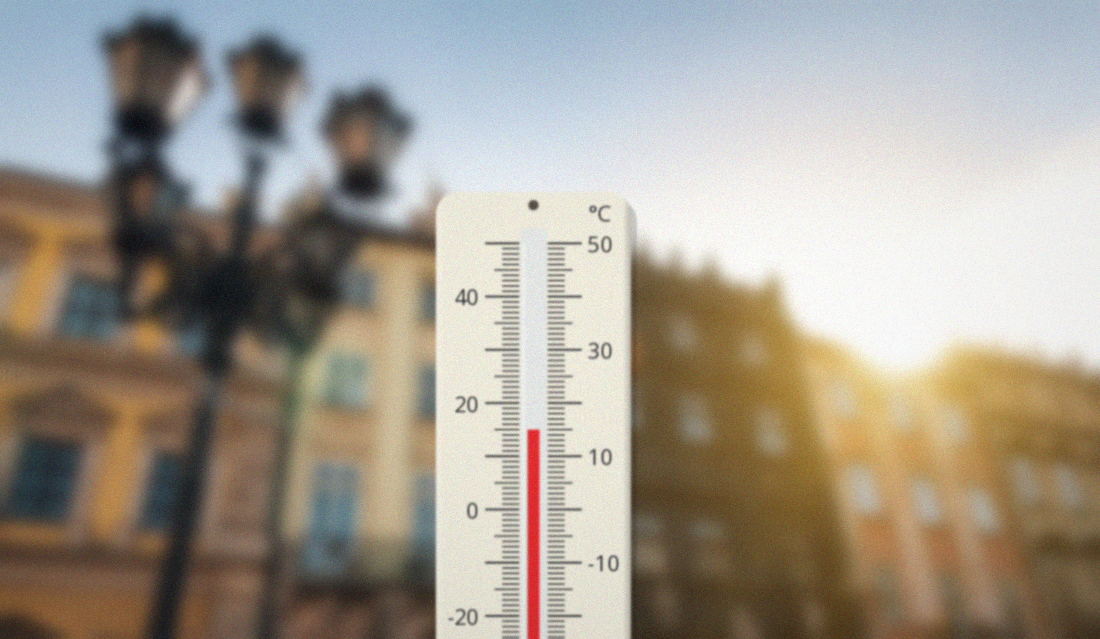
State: 15°C
